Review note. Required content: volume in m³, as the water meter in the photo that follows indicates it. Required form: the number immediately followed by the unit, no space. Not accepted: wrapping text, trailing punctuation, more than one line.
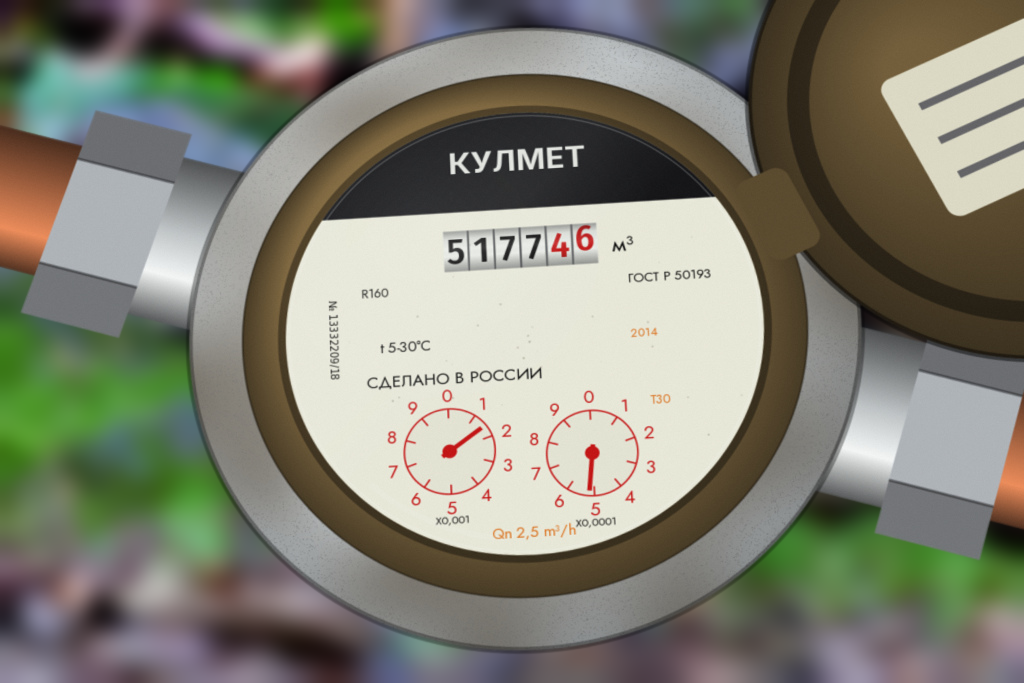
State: 5177.4615m³
